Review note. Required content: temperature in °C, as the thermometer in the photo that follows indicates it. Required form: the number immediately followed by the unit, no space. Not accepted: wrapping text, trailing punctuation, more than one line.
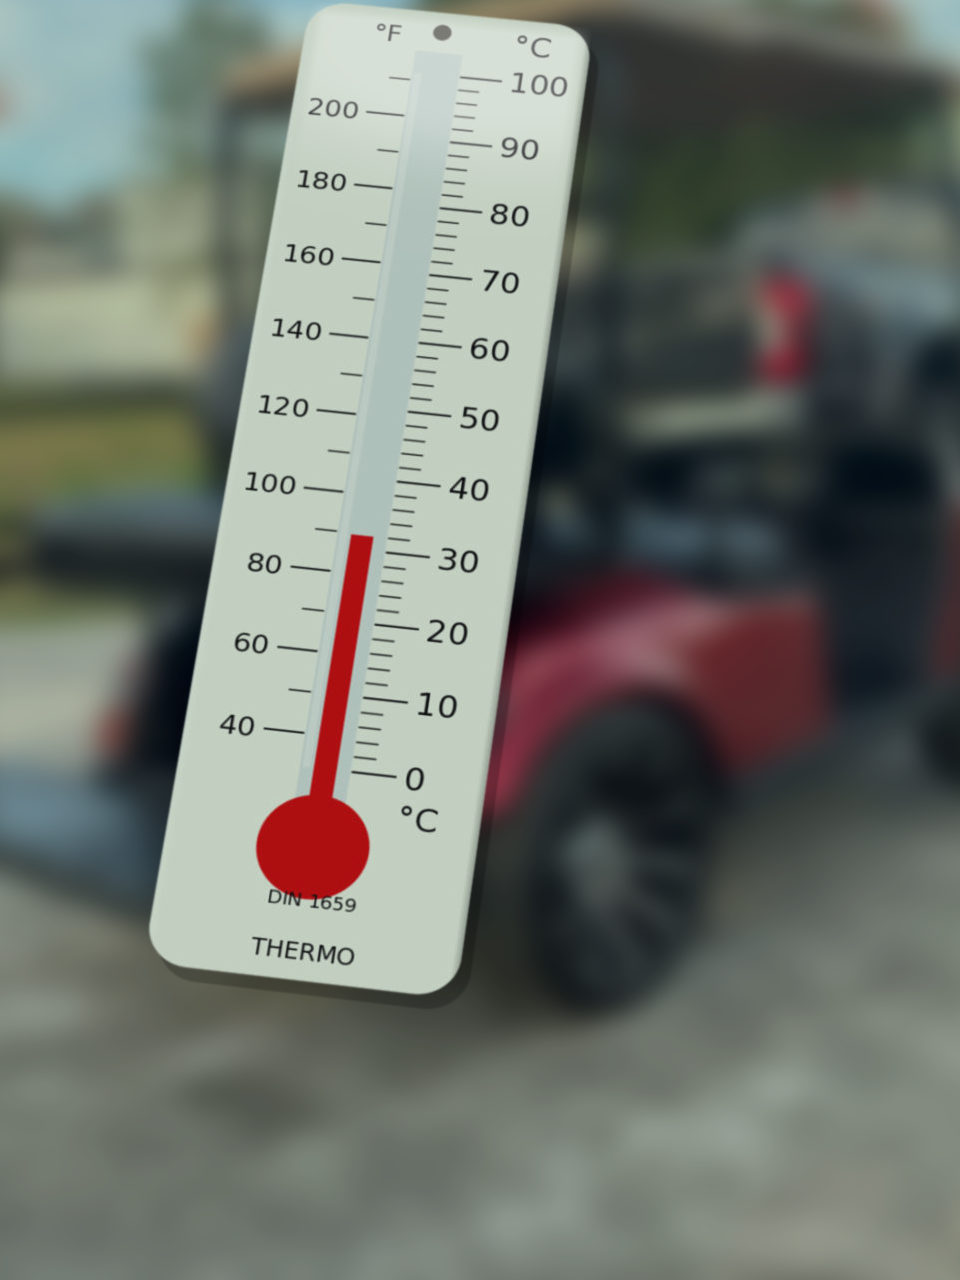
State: 32°C
